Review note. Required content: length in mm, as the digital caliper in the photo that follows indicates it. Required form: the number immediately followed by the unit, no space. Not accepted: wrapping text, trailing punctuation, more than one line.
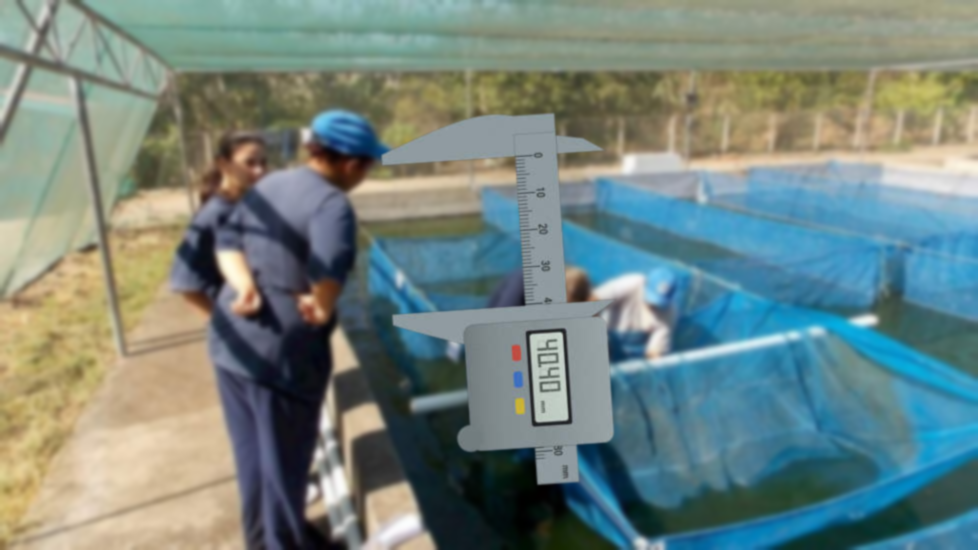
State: 40.40mm
